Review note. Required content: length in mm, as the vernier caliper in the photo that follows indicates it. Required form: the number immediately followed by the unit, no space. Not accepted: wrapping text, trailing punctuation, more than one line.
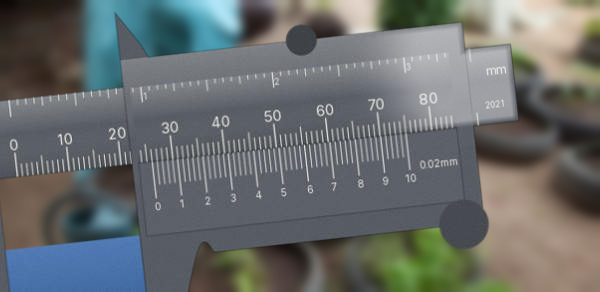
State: 26.0mm
